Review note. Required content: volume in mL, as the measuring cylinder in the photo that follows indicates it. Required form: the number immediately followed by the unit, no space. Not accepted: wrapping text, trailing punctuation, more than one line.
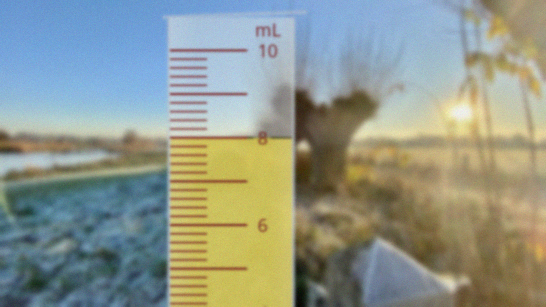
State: 8mL
